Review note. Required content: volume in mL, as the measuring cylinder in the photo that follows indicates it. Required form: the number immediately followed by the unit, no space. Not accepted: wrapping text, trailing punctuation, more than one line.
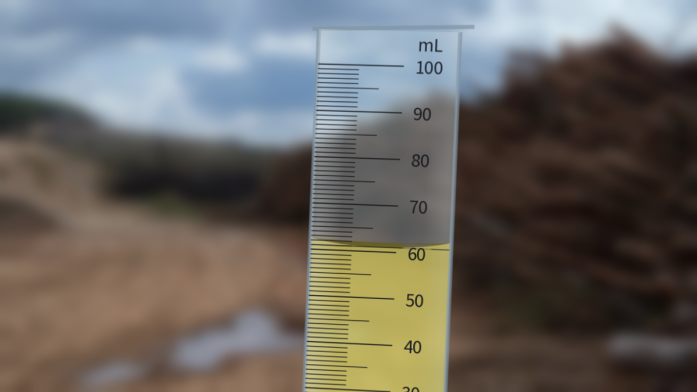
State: 61mL
